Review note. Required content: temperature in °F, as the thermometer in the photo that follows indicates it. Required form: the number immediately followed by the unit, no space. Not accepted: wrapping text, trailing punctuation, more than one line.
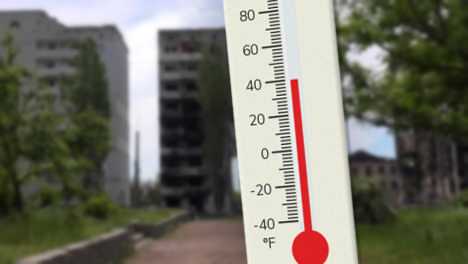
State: 40°F
